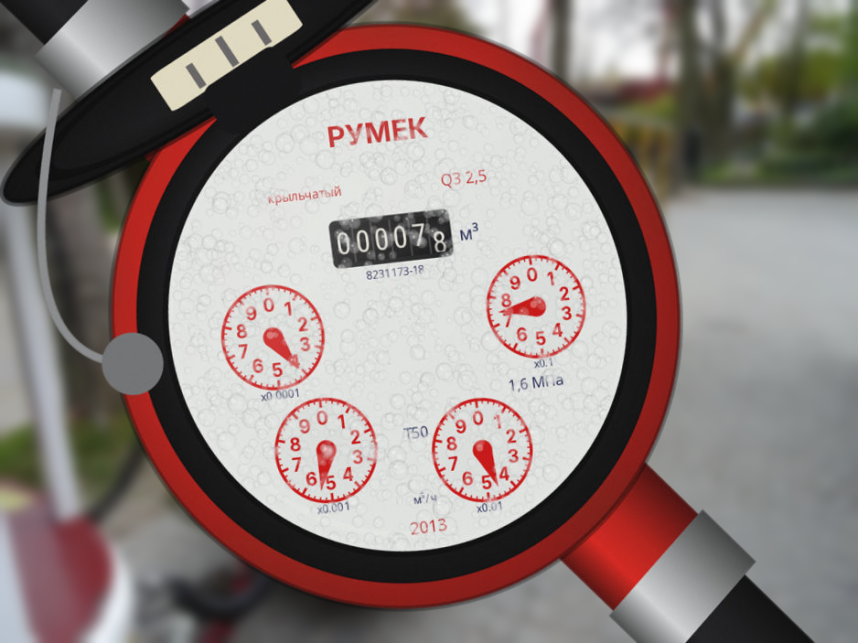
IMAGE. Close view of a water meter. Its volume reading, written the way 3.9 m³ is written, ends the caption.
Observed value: 77.7454 m³
